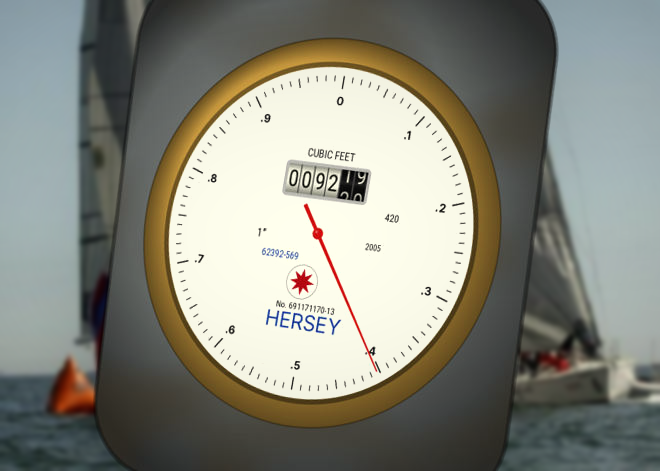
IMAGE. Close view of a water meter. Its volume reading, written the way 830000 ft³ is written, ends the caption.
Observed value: 9219.40 ft³
